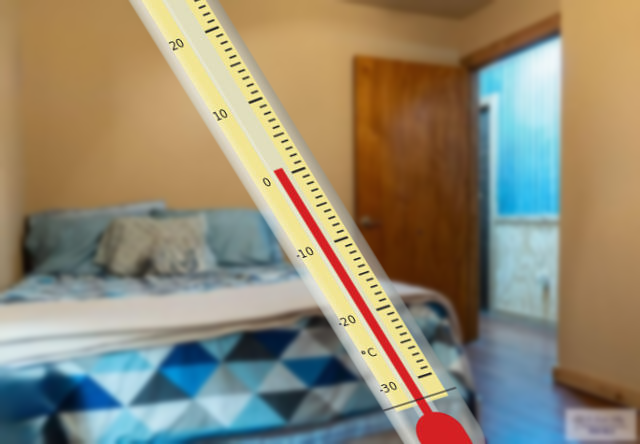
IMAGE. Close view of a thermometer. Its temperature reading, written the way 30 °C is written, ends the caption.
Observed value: 1 °C
